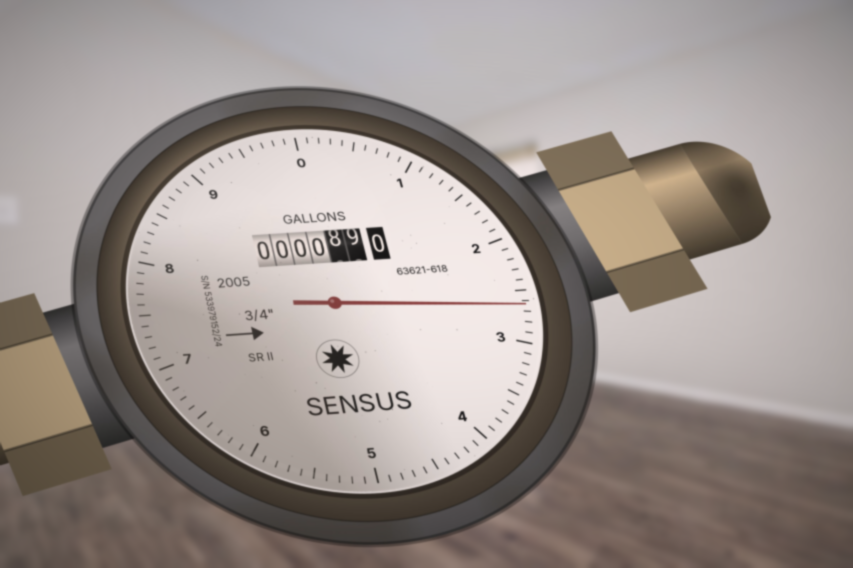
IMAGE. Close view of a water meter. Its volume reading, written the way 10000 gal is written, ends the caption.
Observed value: 892.6 gal
